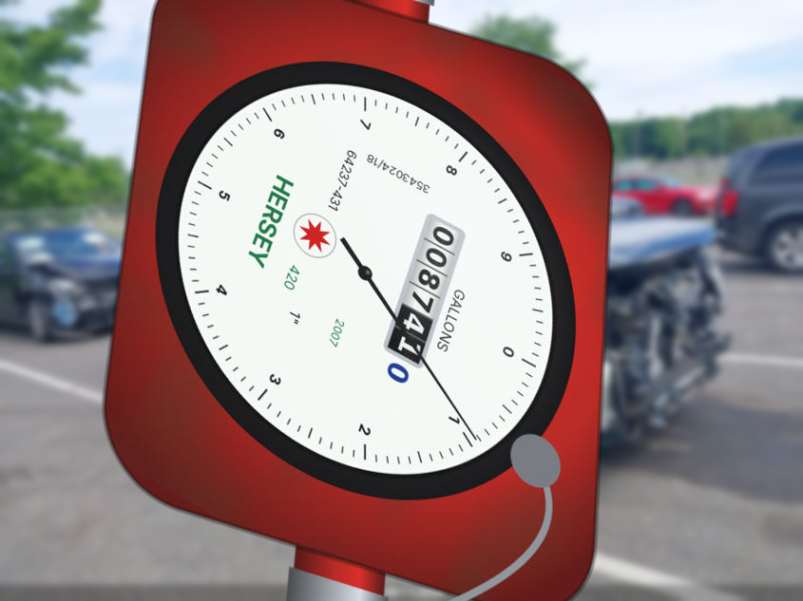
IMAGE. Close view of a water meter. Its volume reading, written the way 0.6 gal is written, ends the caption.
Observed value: 87410.9 gal
